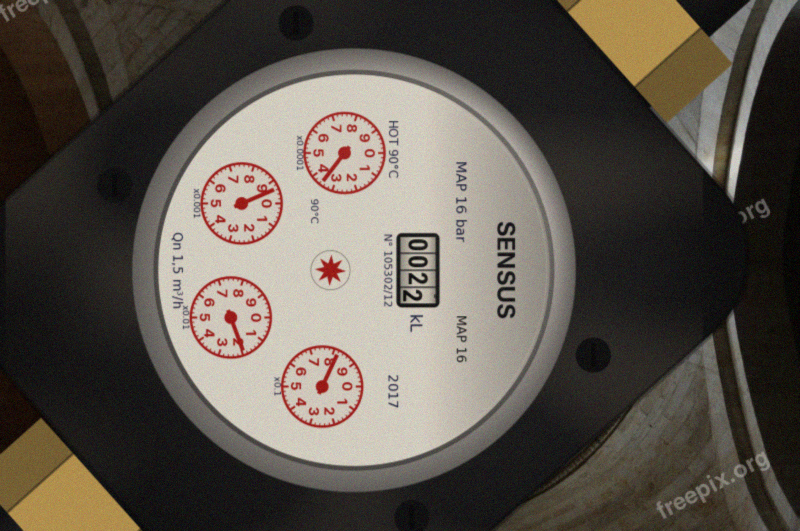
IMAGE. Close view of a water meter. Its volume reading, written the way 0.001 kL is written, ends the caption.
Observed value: 21.8193 kL
